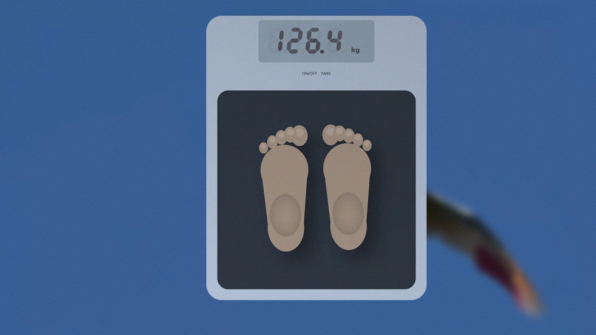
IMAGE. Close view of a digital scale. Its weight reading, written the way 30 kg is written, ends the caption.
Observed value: 126.4 kg
